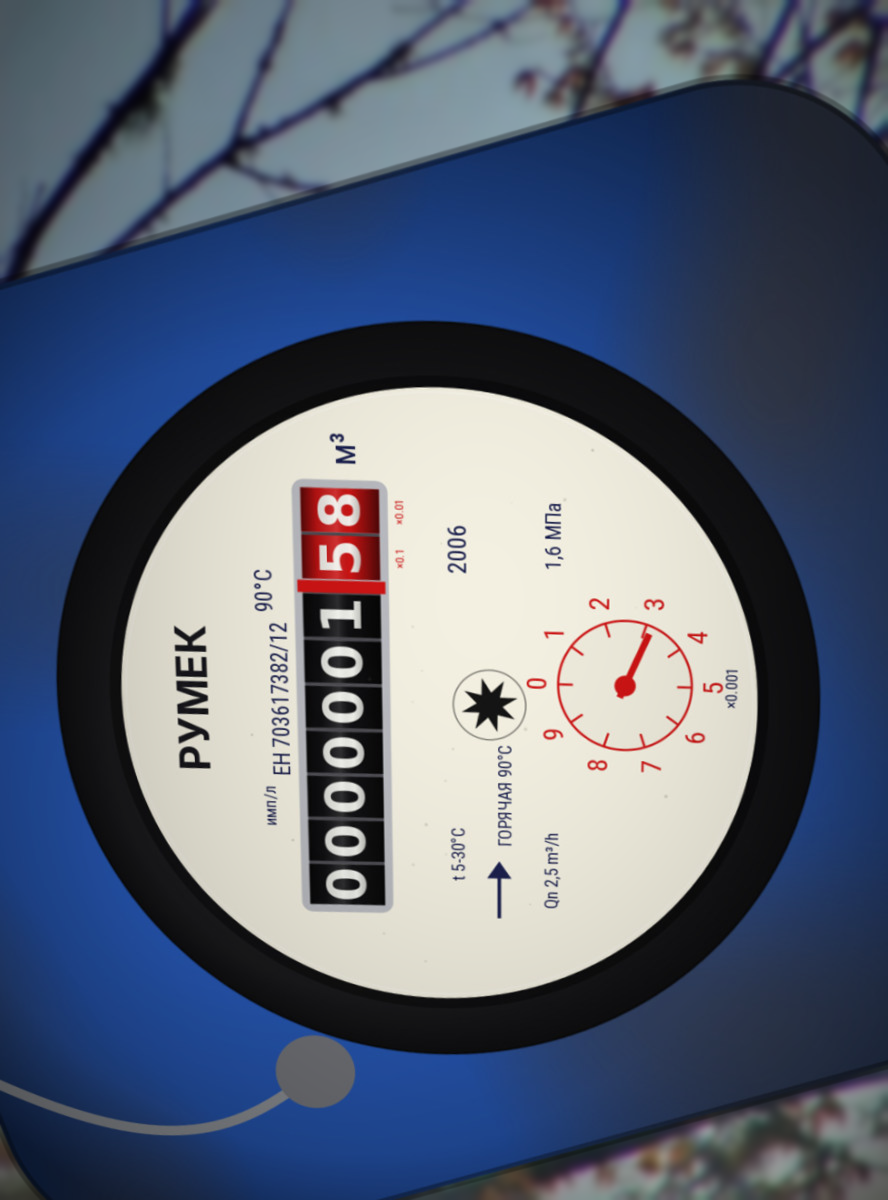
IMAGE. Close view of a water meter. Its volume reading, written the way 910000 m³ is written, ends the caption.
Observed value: 1.583 m³
